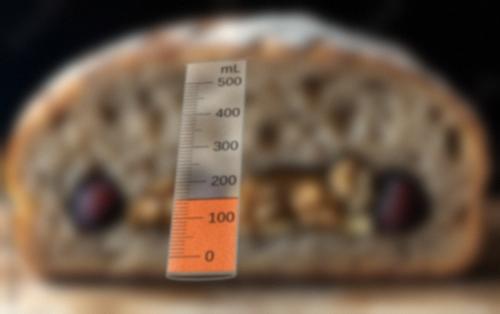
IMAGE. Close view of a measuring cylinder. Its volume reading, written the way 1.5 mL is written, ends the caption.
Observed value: 150 mL
